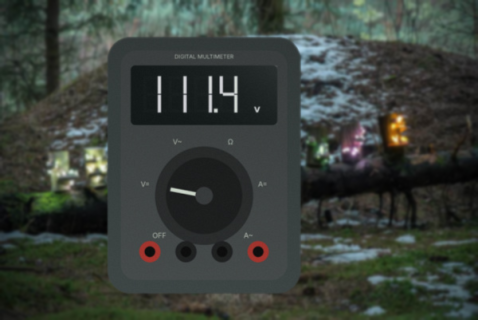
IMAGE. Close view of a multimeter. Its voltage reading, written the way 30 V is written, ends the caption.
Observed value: 111.4 V
